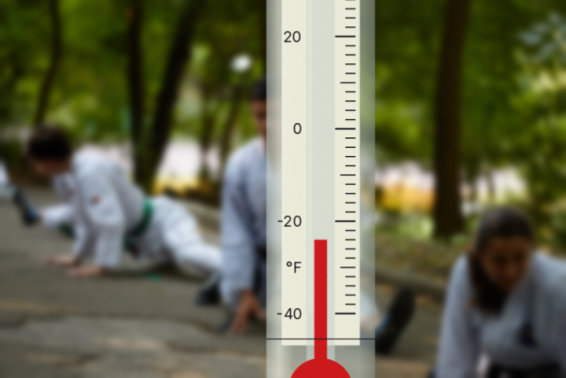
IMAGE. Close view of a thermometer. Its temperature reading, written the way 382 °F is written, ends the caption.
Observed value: -24 °F
